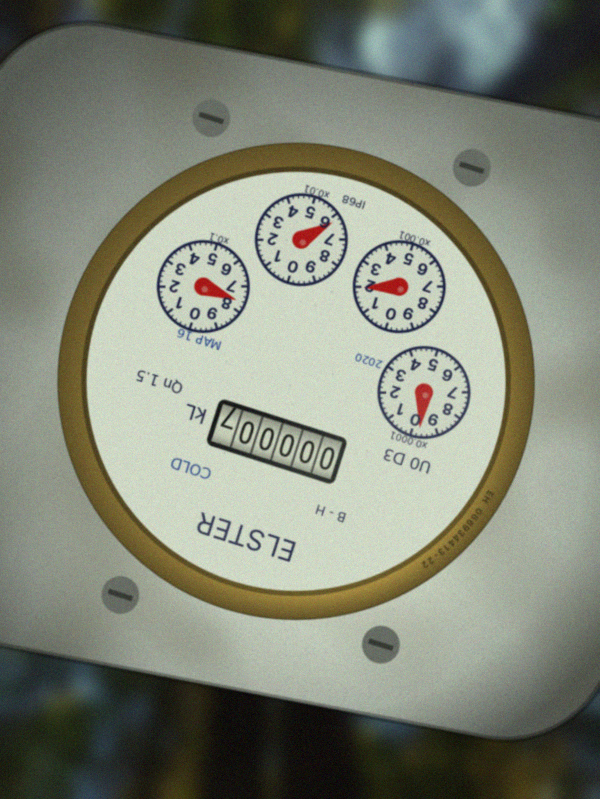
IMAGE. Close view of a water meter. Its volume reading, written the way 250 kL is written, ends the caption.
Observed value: 6.7619 kL
